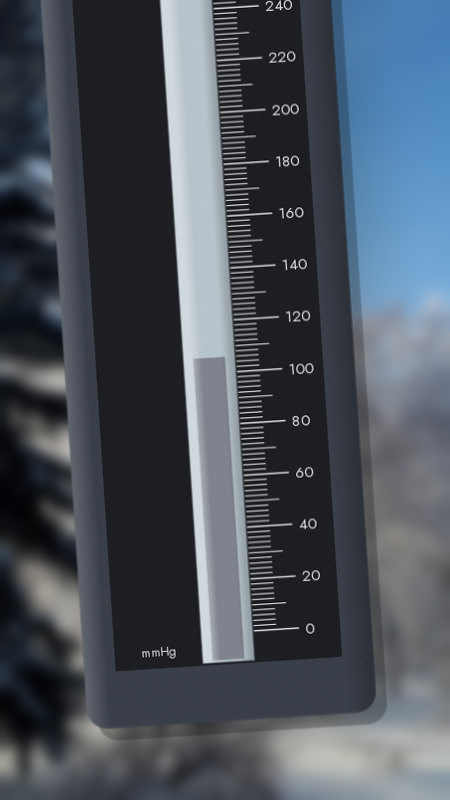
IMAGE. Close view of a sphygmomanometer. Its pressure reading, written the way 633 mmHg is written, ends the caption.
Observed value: 106 mmHg
